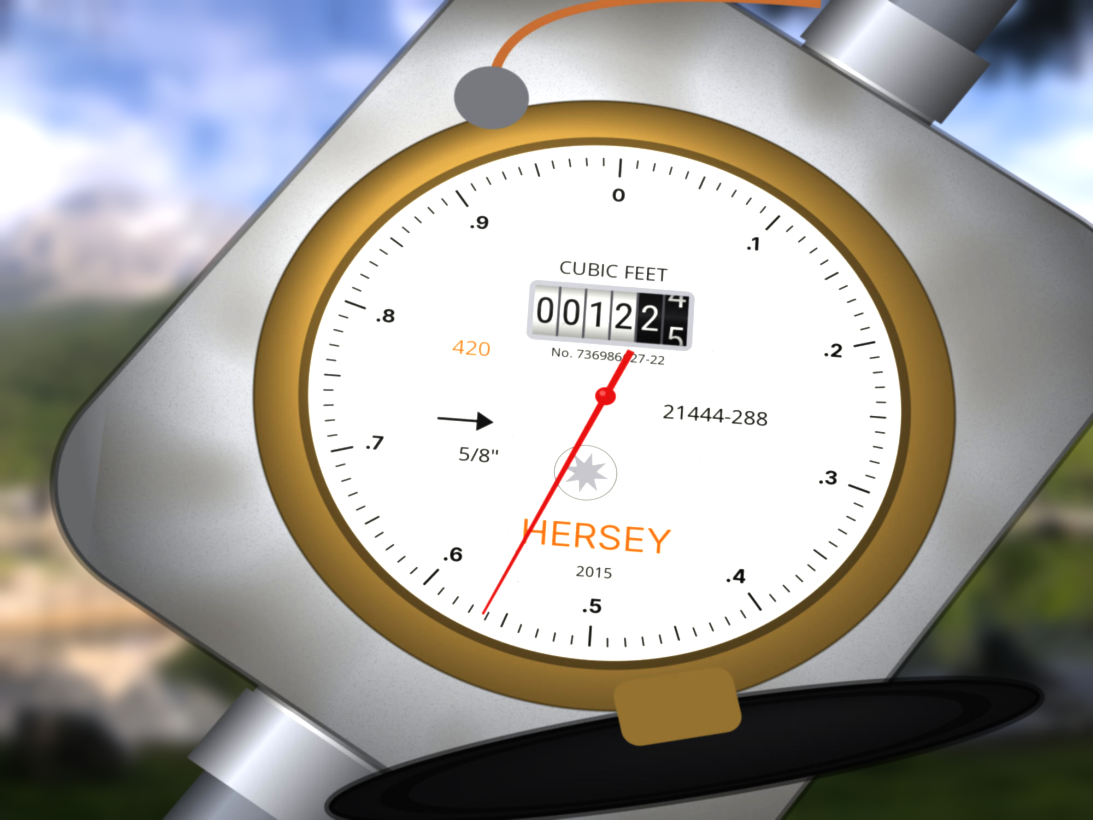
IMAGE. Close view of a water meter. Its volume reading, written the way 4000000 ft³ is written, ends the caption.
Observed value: 1224.56 ft³
